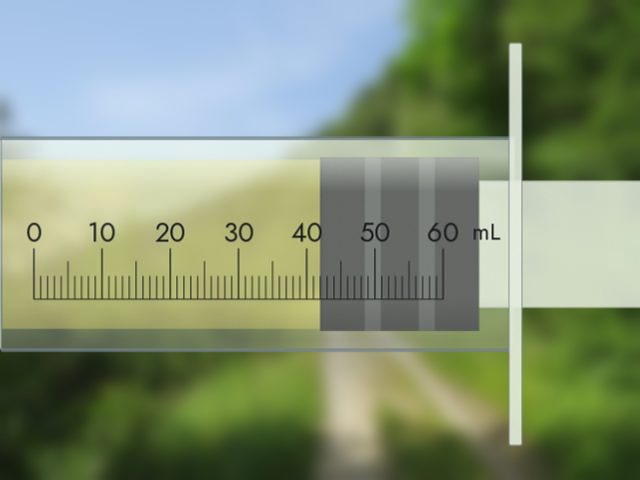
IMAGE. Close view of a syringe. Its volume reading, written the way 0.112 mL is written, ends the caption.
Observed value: 42 mL
